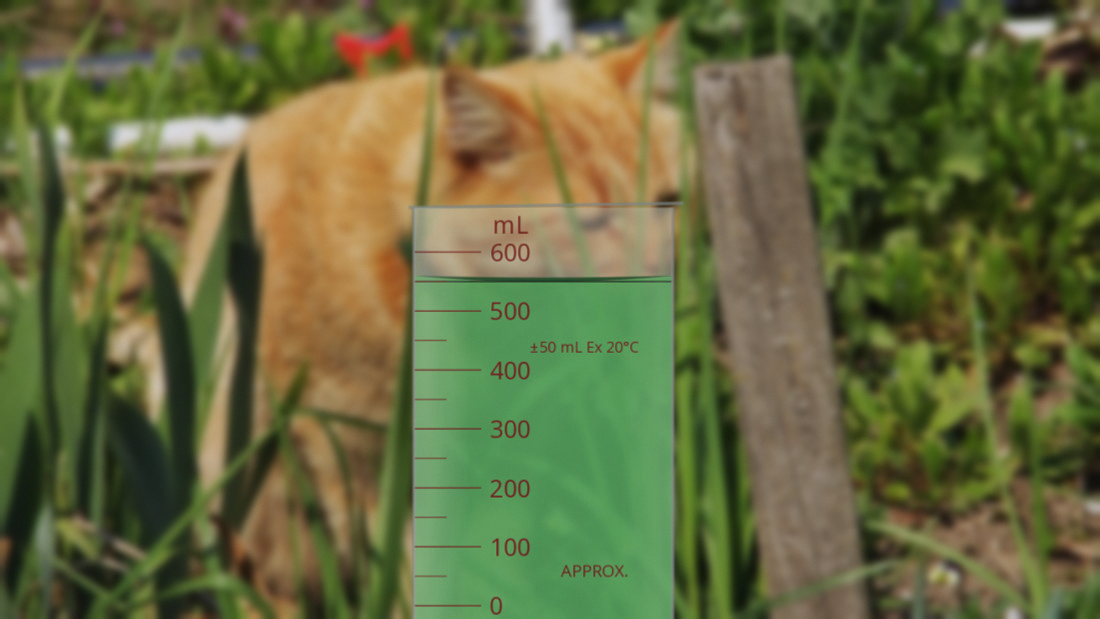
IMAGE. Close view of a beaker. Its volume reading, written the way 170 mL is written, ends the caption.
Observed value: 550 mL
